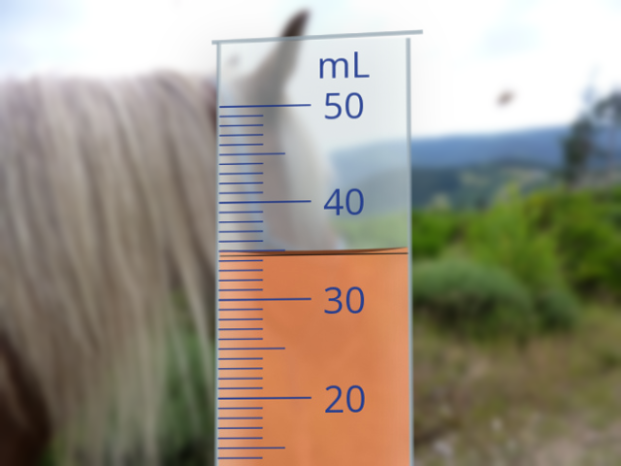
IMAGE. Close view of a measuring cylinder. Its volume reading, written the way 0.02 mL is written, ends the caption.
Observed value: 34.5 mL
